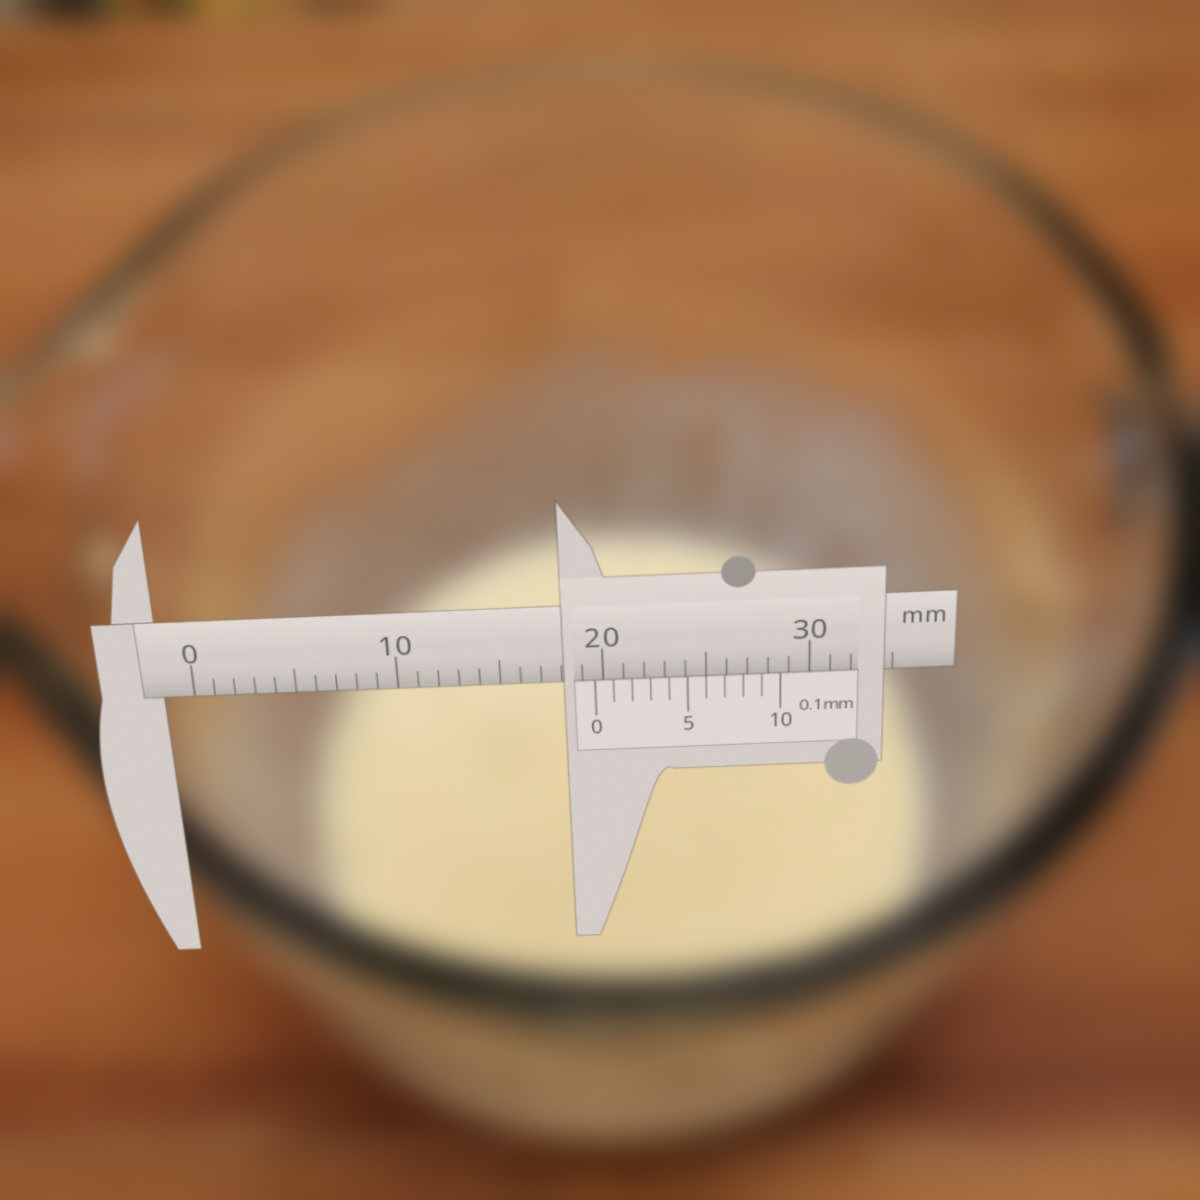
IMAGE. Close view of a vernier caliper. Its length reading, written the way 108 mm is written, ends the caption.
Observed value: 19.6 mm
